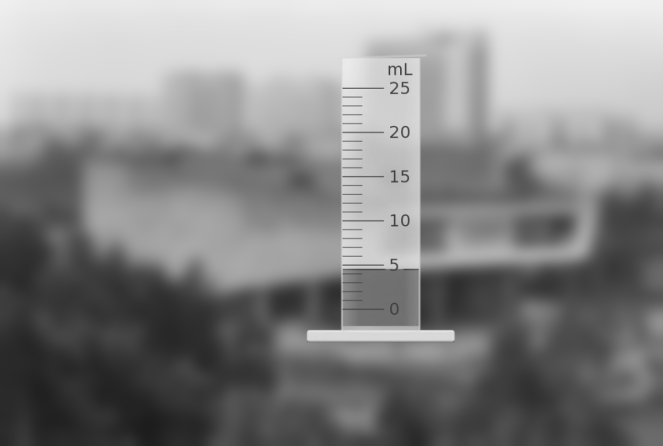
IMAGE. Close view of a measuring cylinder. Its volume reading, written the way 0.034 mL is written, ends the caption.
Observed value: 4.5 mL
